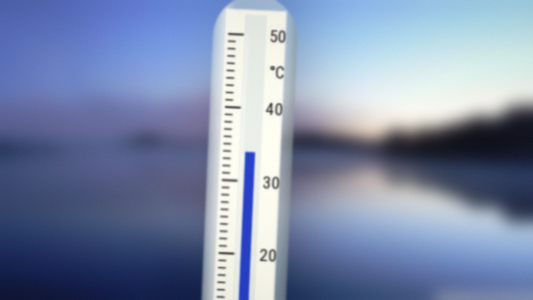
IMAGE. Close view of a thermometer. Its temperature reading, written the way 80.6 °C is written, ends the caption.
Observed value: 34 °C
